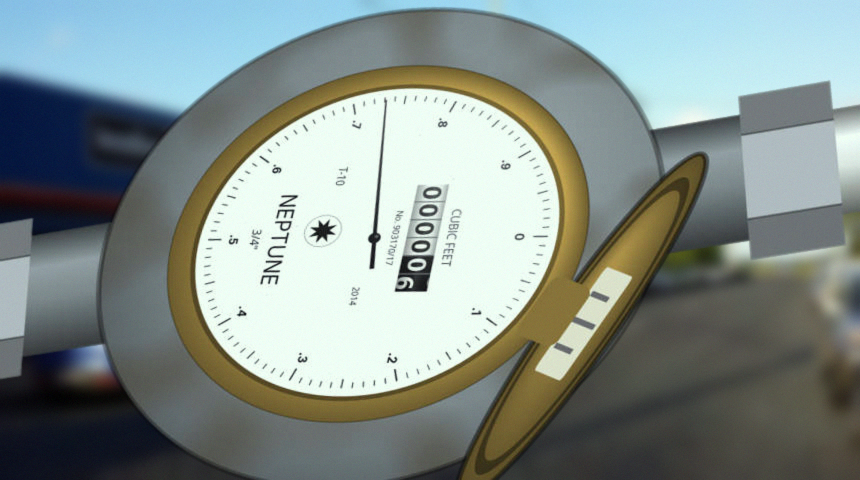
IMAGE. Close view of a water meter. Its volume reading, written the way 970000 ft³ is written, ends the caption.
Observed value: 5.73 ft³
